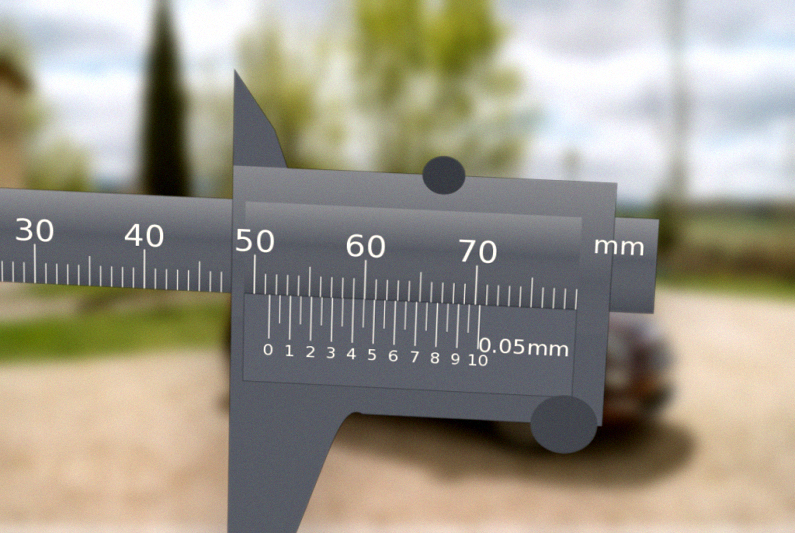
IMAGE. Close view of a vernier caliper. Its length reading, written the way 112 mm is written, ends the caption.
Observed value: 51.4 mm
